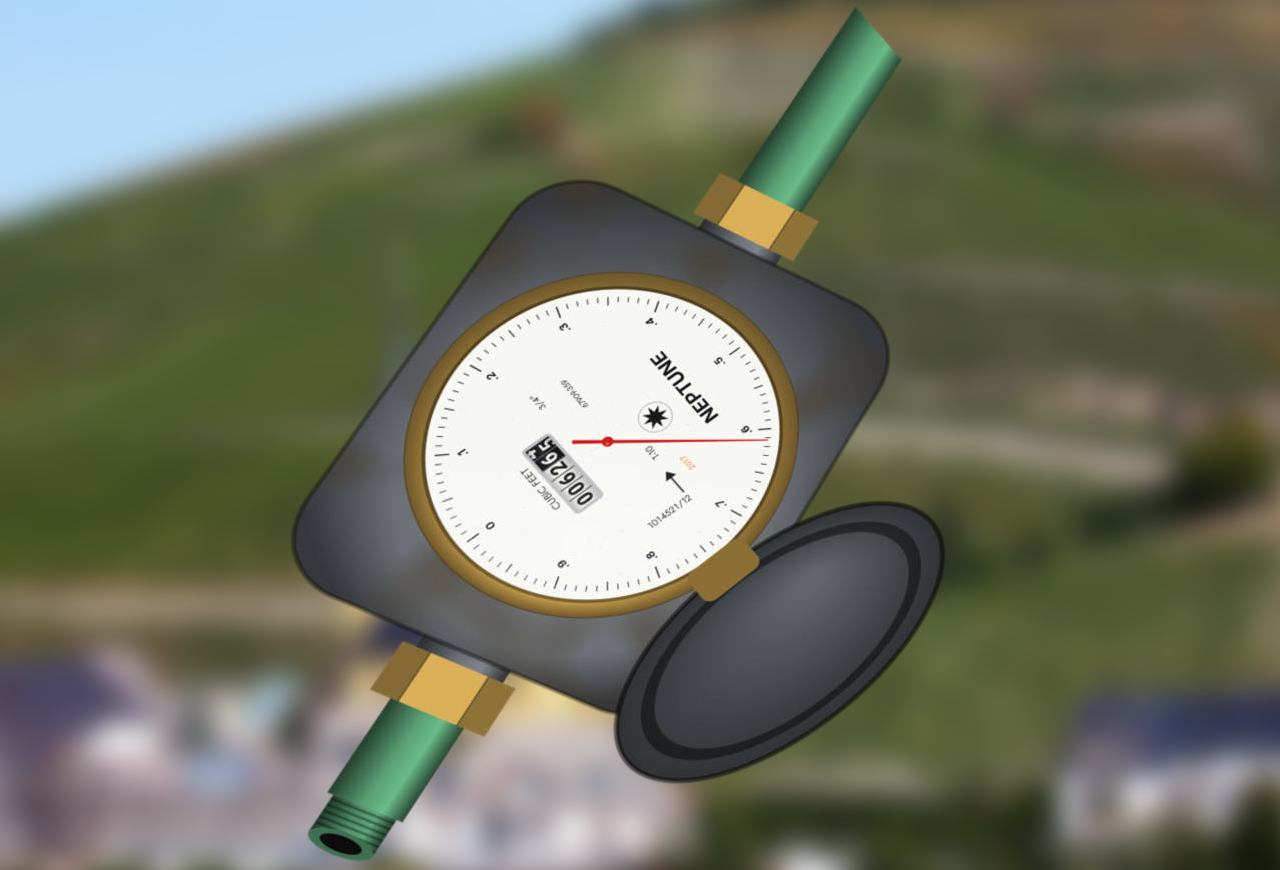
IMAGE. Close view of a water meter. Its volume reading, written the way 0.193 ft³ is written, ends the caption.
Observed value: 6264.61 ft³
